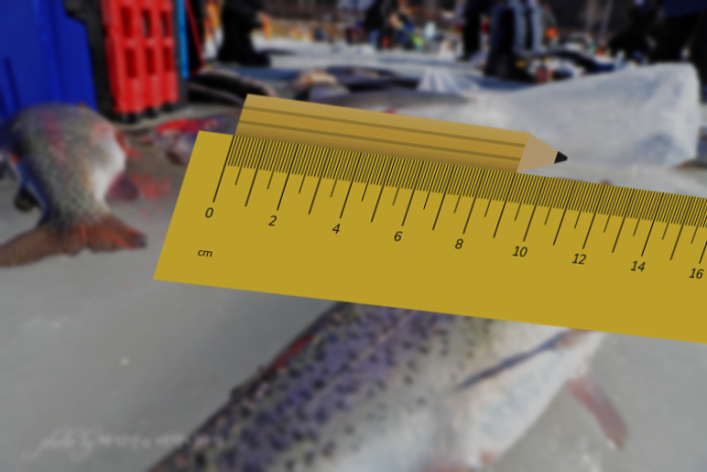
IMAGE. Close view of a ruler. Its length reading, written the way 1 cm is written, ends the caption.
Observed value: 10.5 cm
